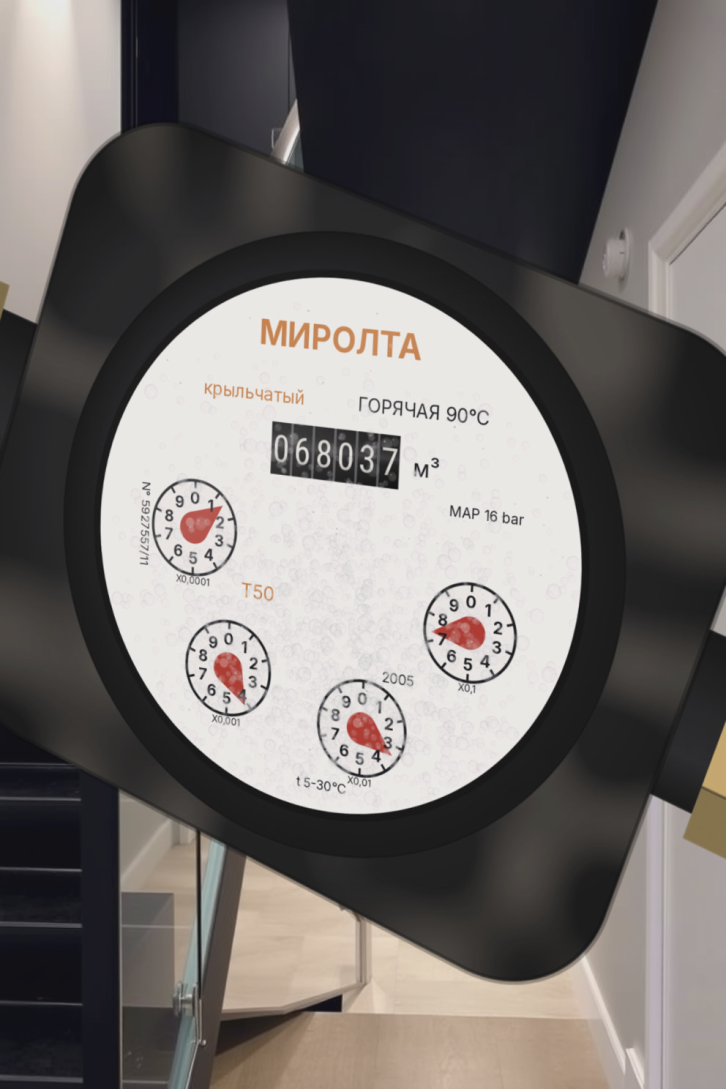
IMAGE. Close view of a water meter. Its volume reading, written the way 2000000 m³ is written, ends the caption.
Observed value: 68037.7341 m³
